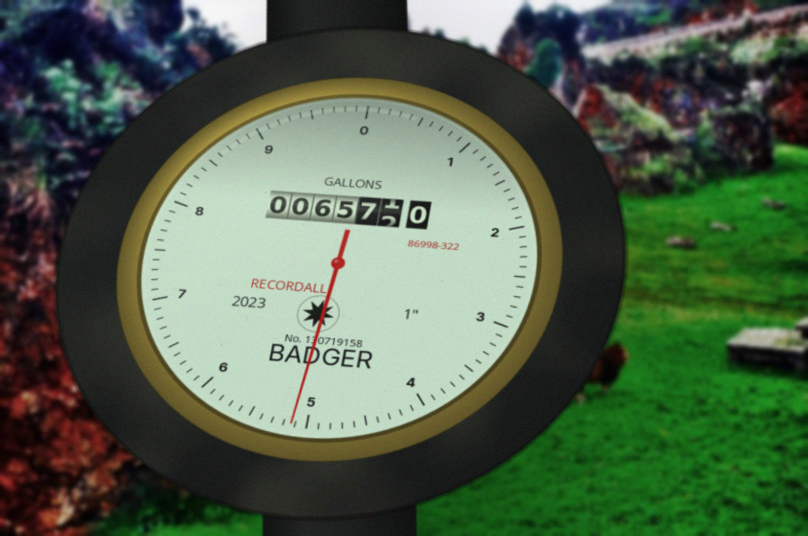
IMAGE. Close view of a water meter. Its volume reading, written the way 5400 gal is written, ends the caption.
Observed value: 65715.1 gal
